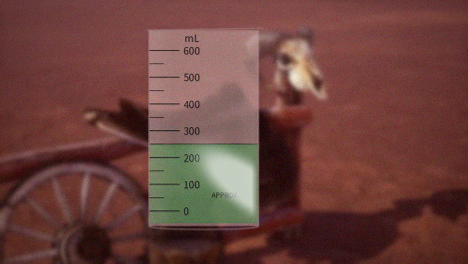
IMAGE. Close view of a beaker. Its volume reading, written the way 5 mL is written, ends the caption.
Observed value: 250 mL
